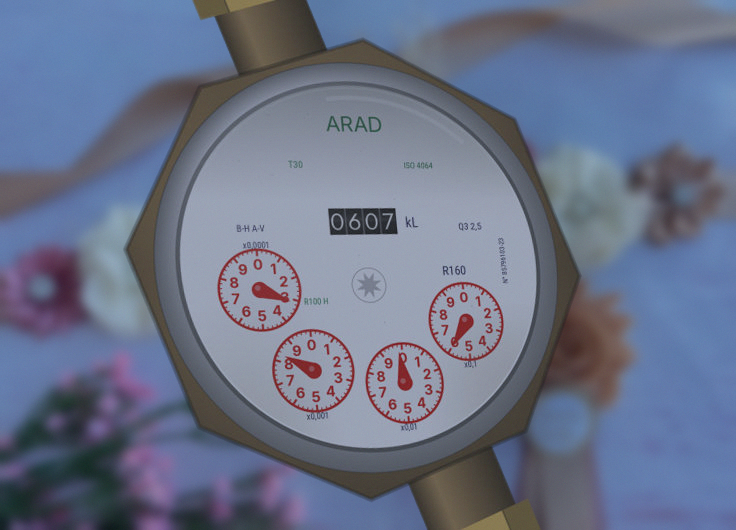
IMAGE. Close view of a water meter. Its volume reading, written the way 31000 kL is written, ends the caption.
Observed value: 607.5983 kL
